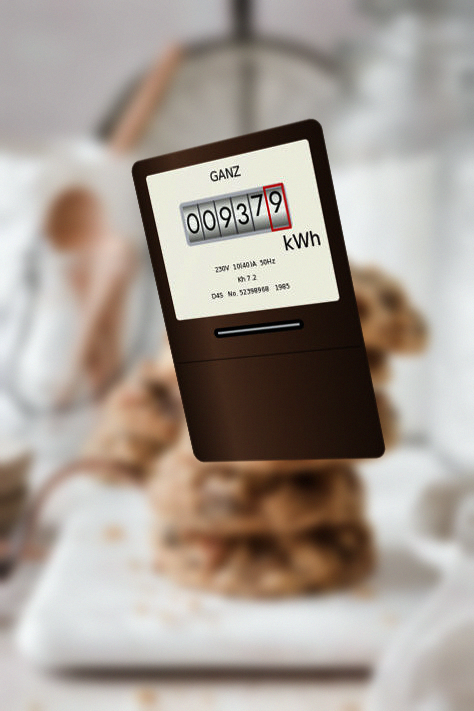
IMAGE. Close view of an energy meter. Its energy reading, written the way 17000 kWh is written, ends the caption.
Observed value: 937.9 kWh
